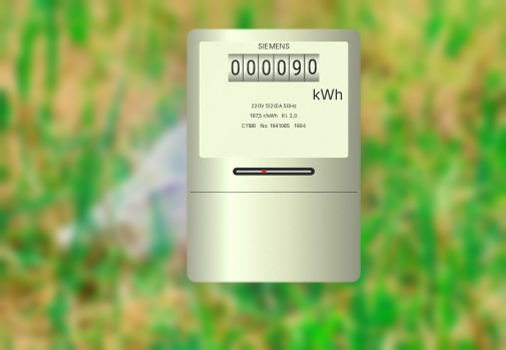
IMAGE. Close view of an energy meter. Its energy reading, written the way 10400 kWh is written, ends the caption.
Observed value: 90 kWh
